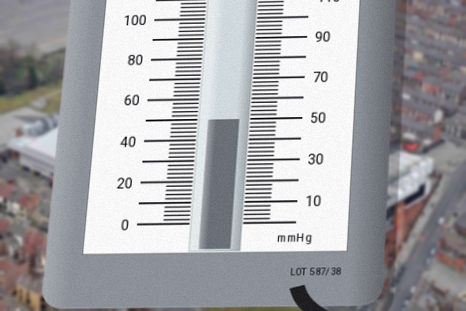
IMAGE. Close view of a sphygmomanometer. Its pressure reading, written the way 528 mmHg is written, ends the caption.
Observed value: 50 mmHg
